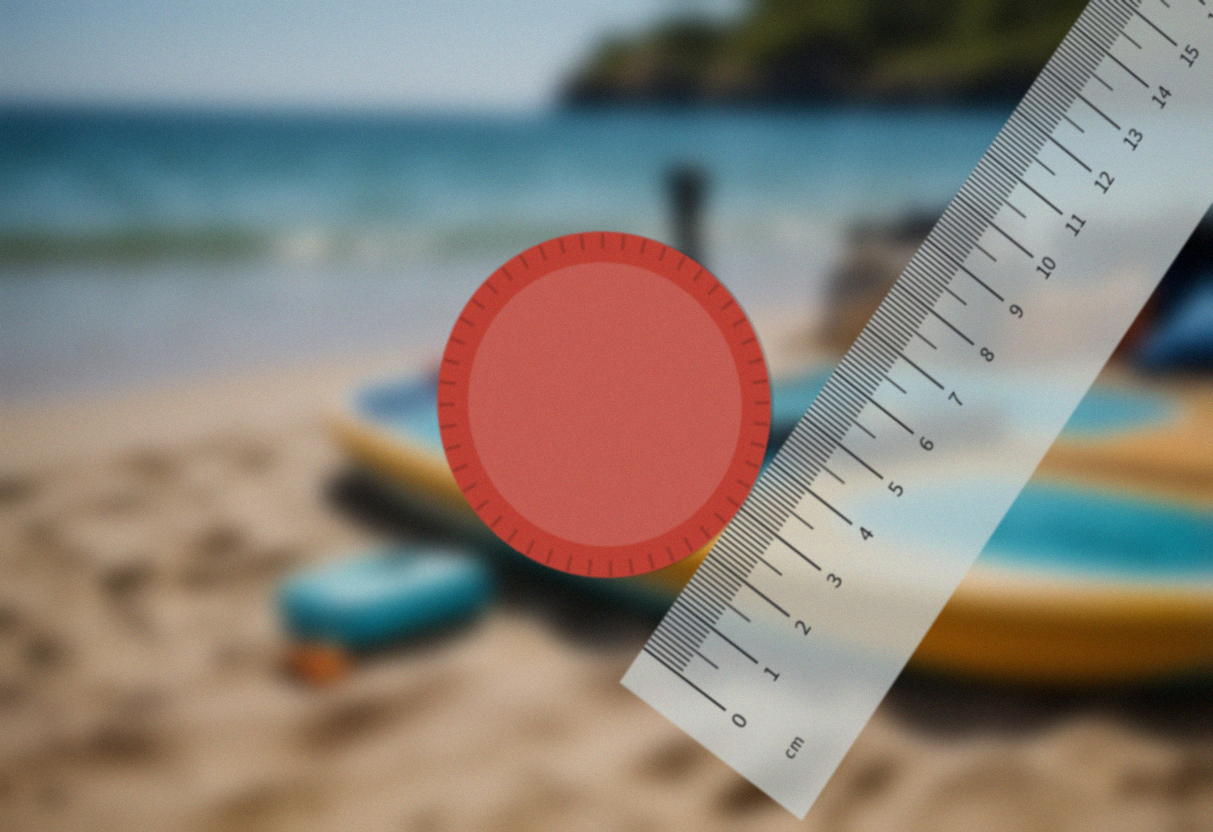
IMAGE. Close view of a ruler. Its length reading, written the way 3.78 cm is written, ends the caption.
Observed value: 6 cm
